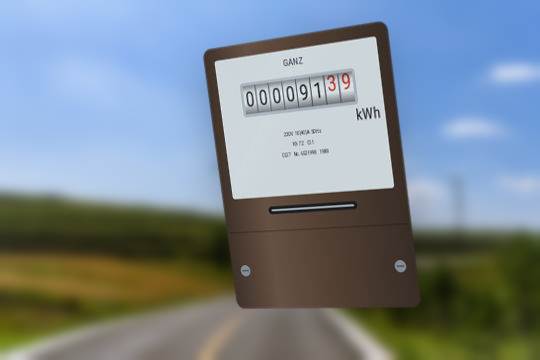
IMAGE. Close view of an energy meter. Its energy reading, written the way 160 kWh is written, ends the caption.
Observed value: 91.39 kWh
